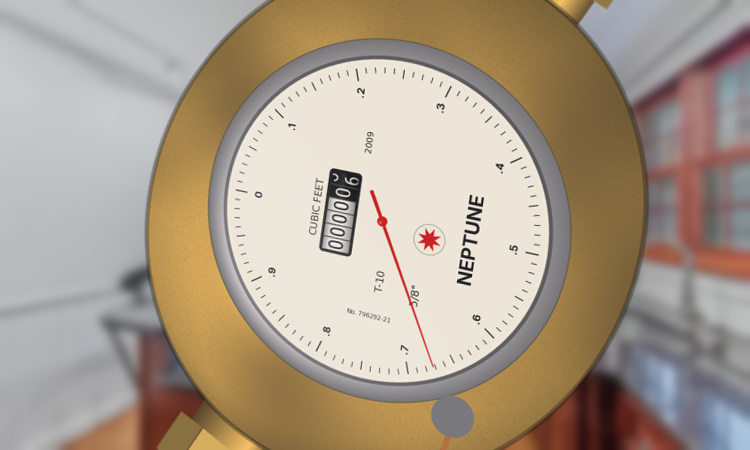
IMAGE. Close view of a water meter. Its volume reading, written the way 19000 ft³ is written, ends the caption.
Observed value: 5.67 ft³
